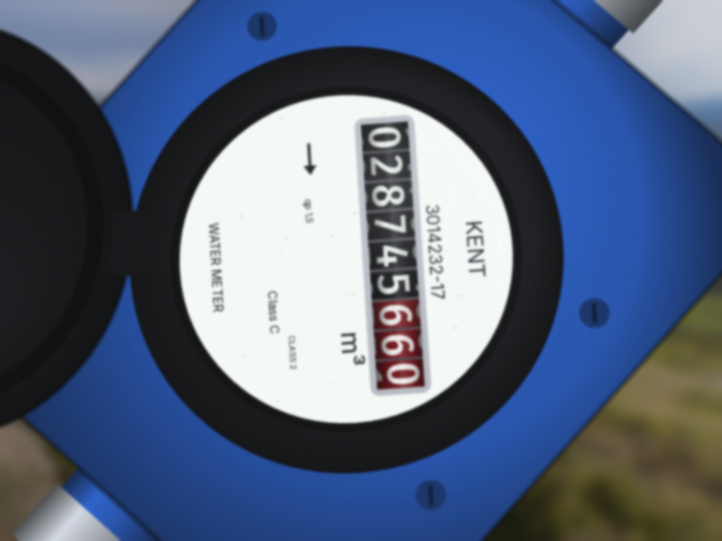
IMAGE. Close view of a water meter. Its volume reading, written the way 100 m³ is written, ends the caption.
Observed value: 28745.660 m³
